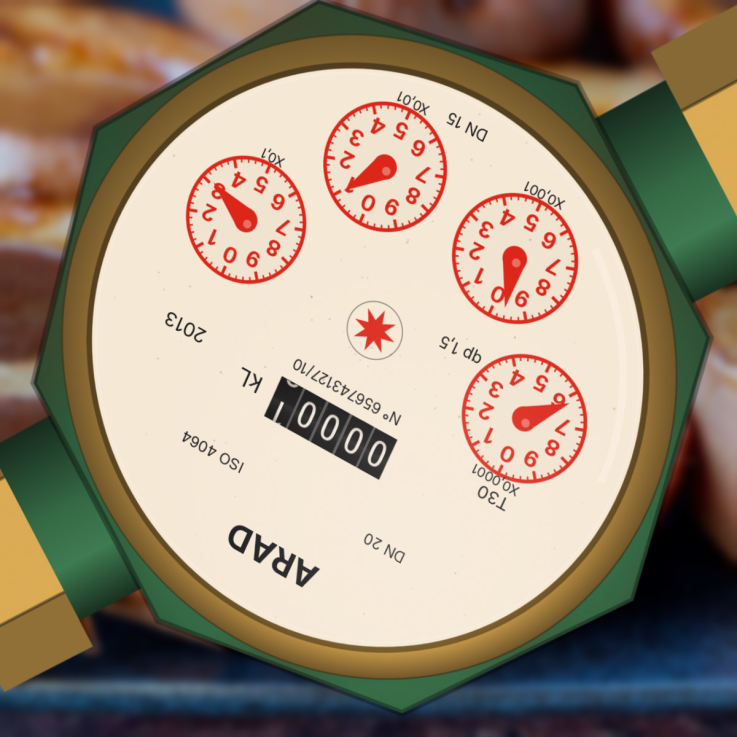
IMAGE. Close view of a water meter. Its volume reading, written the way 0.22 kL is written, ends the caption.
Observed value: 1.3096 kL
